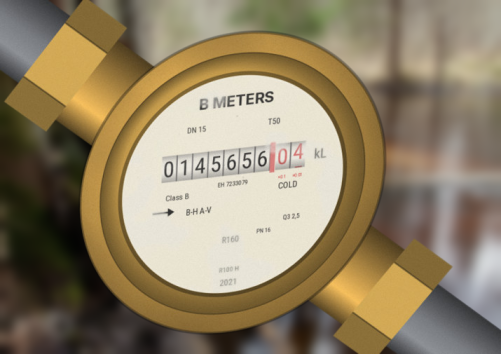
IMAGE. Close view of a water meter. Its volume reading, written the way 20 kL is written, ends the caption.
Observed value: 145656.04 kL
